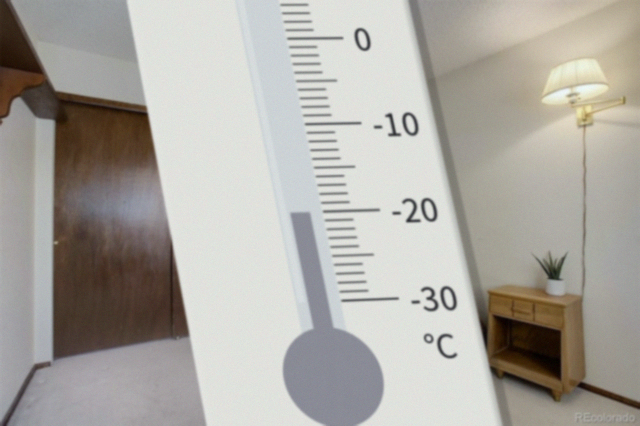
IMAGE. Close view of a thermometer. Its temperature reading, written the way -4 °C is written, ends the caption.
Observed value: -20 °C
